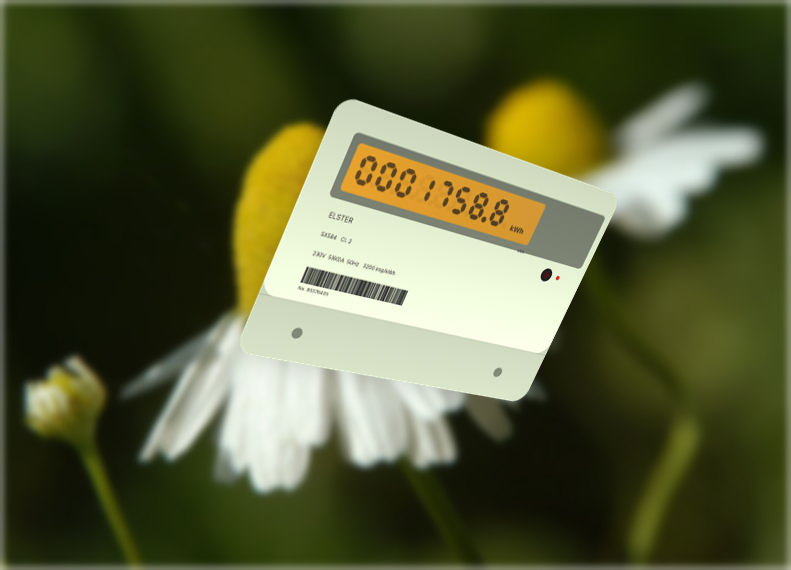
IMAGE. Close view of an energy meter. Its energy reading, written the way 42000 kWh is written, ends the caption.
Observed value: 1758.8 kWh
